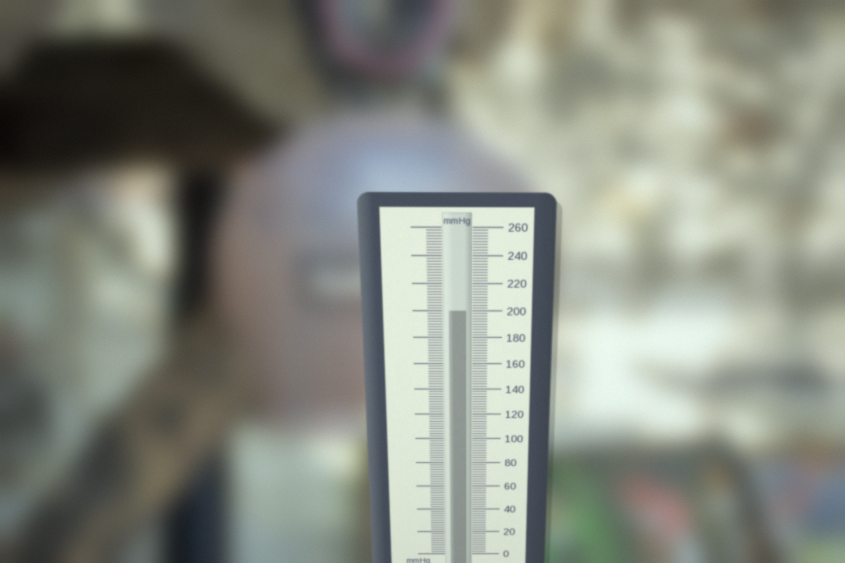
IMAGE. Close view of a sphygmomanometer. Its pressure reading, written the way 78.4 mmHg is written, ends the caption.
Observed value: 200 mmHg
